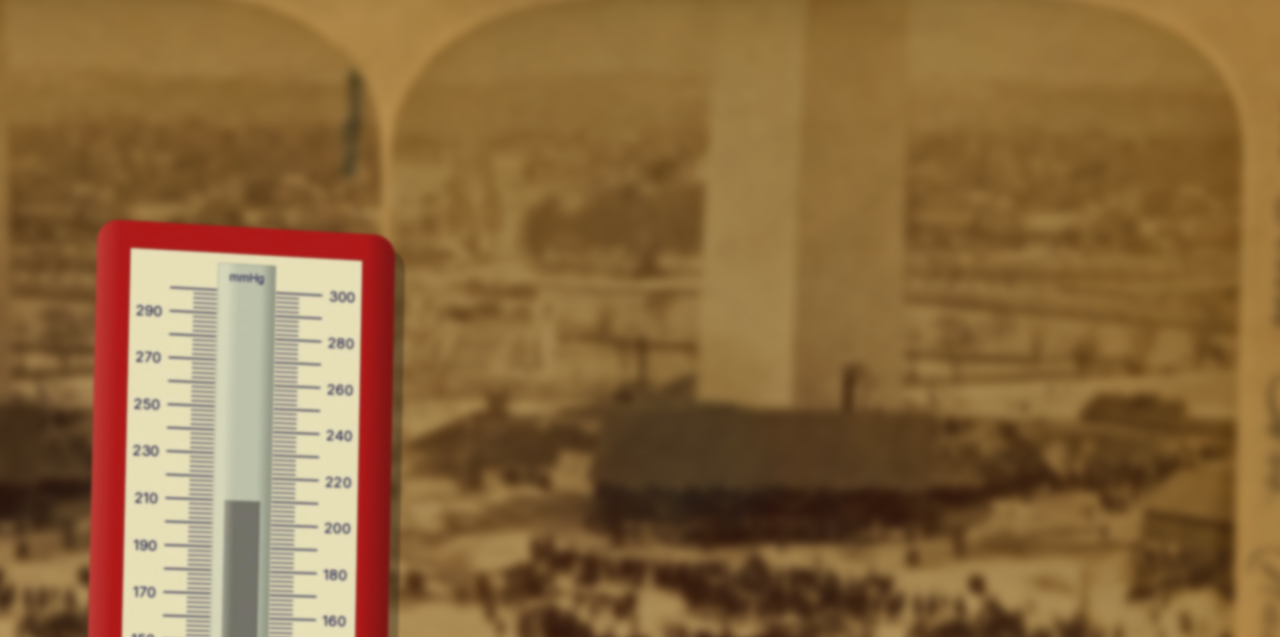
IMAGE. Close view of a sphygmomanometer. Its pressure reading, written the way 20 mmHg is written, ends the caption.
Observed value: 210 mmHg
